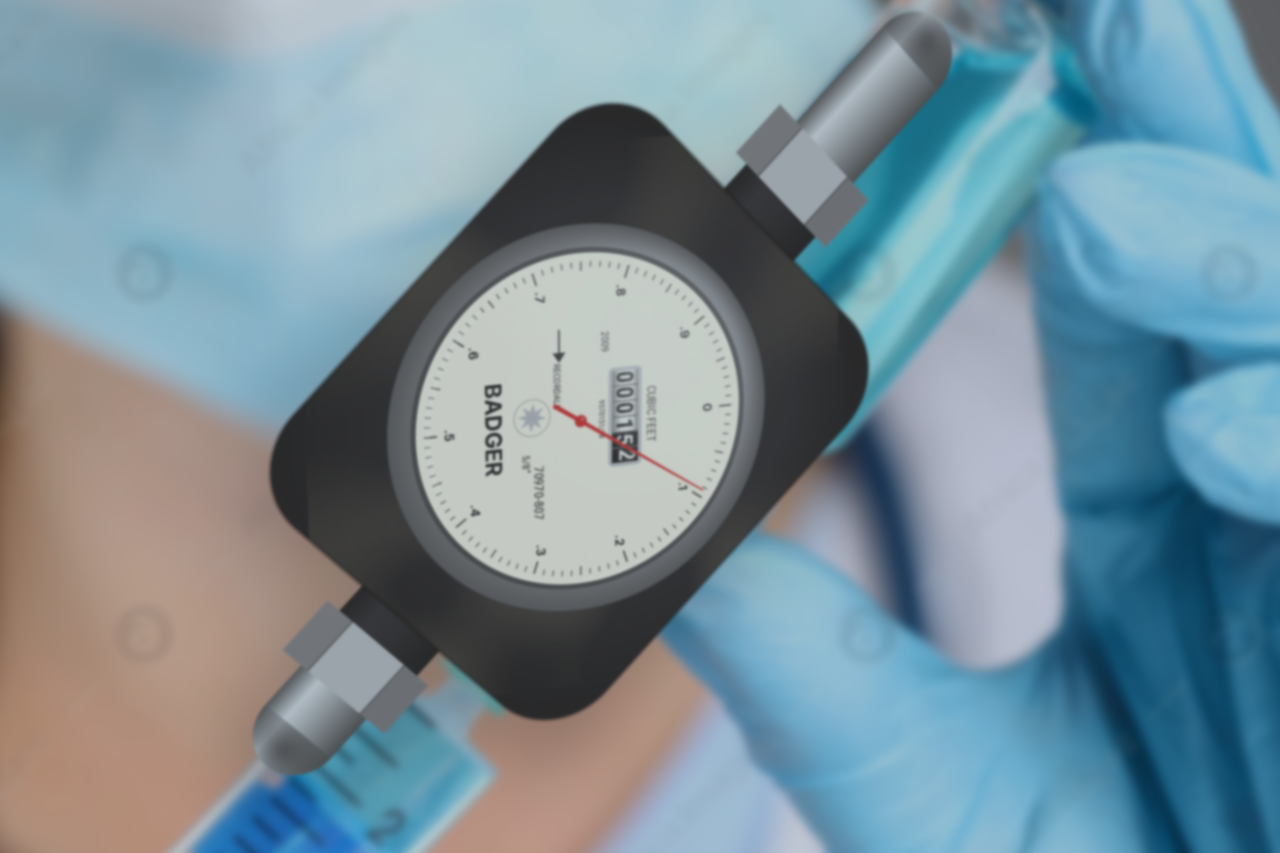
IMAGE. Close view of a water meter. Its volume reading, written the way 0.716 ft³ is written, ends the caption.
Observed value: 152.09 ft³
